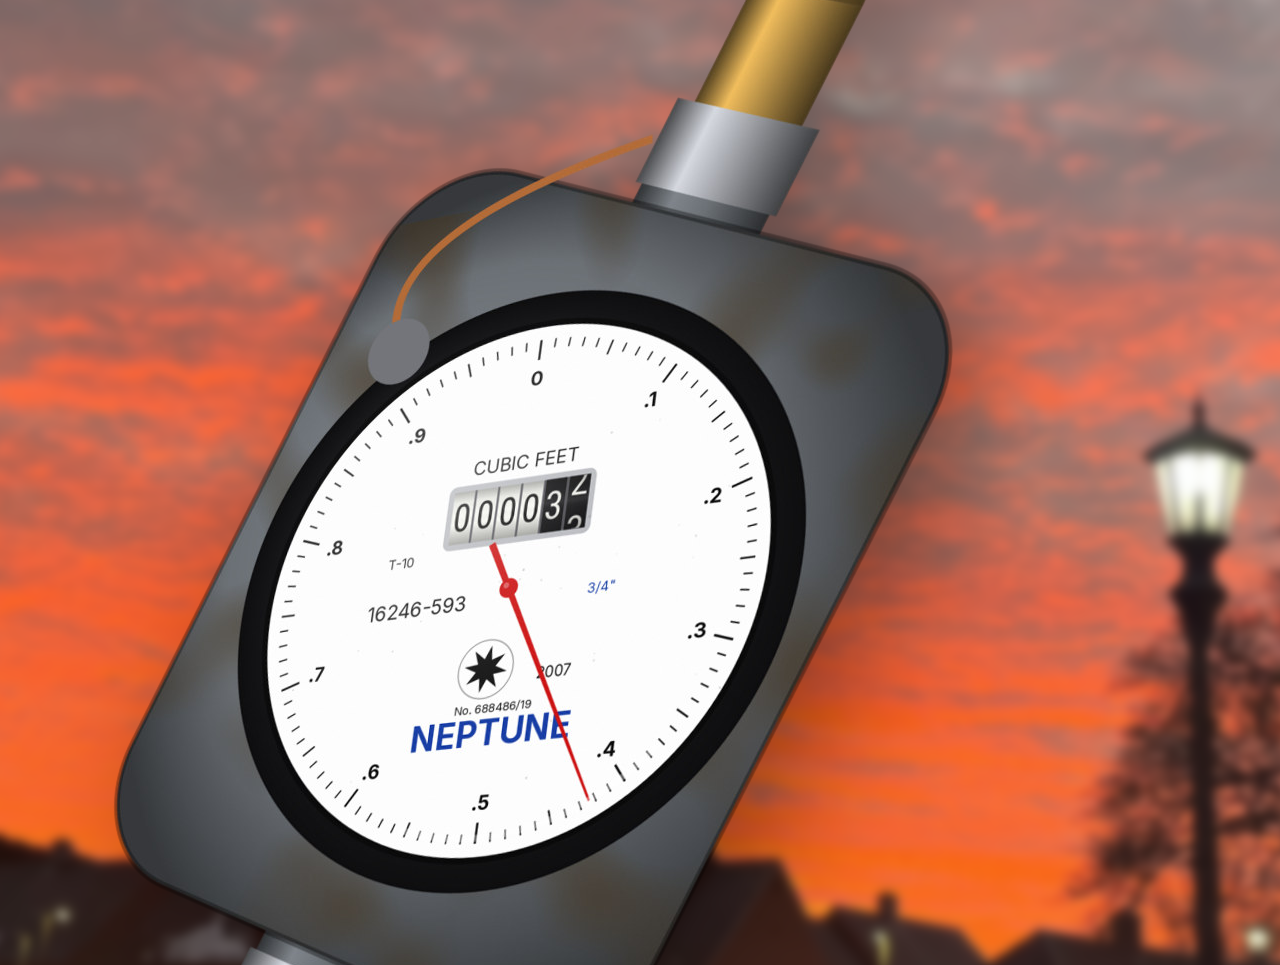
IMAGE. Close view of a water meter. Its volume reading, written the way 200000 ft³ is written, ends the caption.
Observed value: 32.42 ft³
